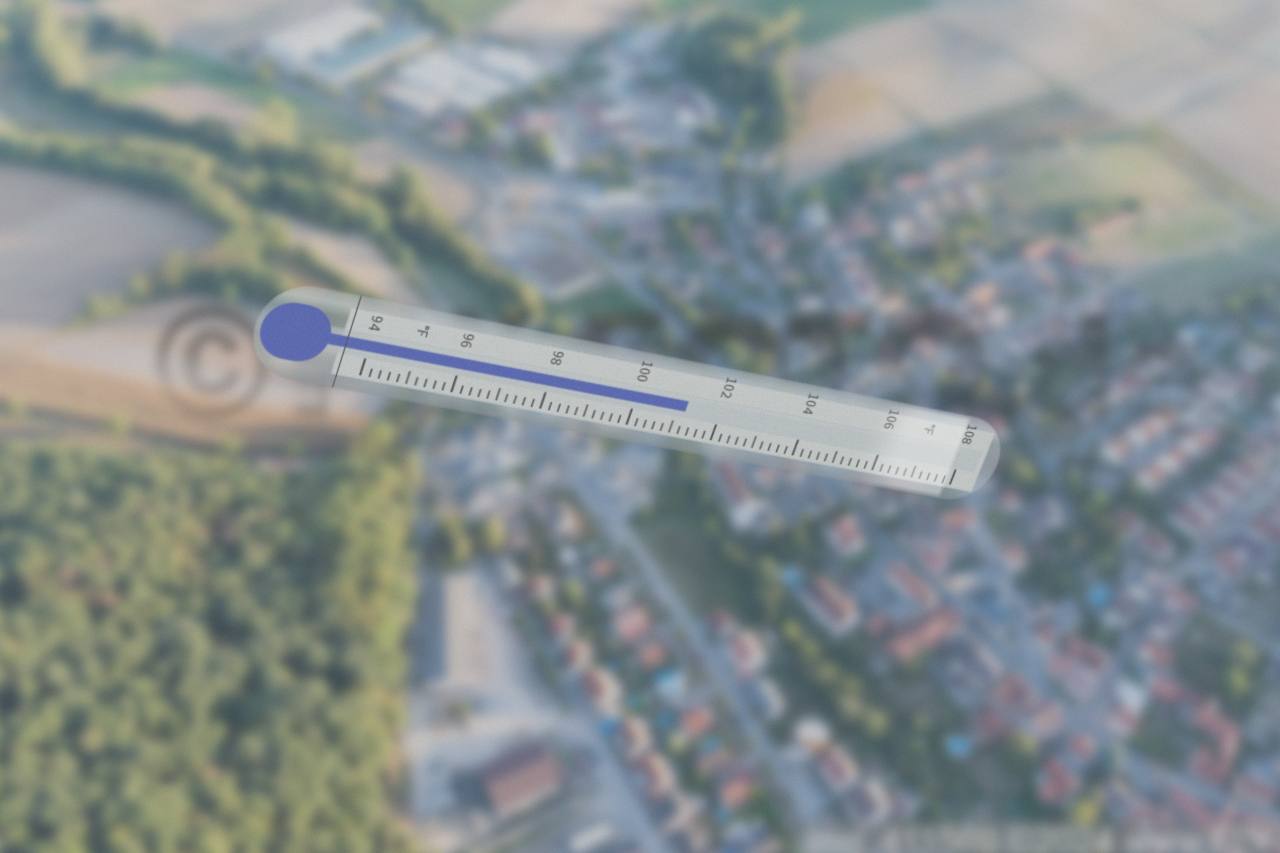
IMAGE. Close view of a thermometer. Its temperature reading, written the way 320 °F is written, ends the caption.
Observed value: 101.2 °F
